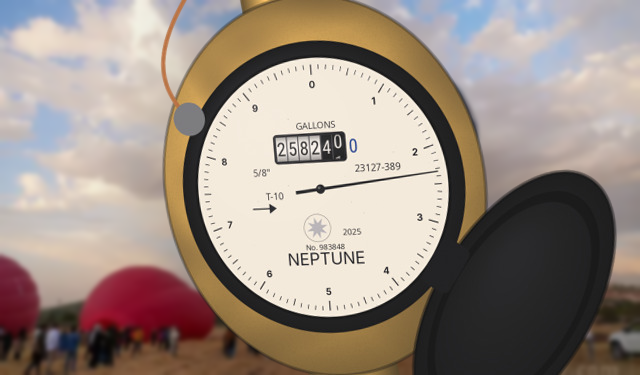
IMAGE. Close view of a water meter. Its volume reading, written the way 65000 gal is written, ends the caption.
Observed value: 2582402.3 gal
